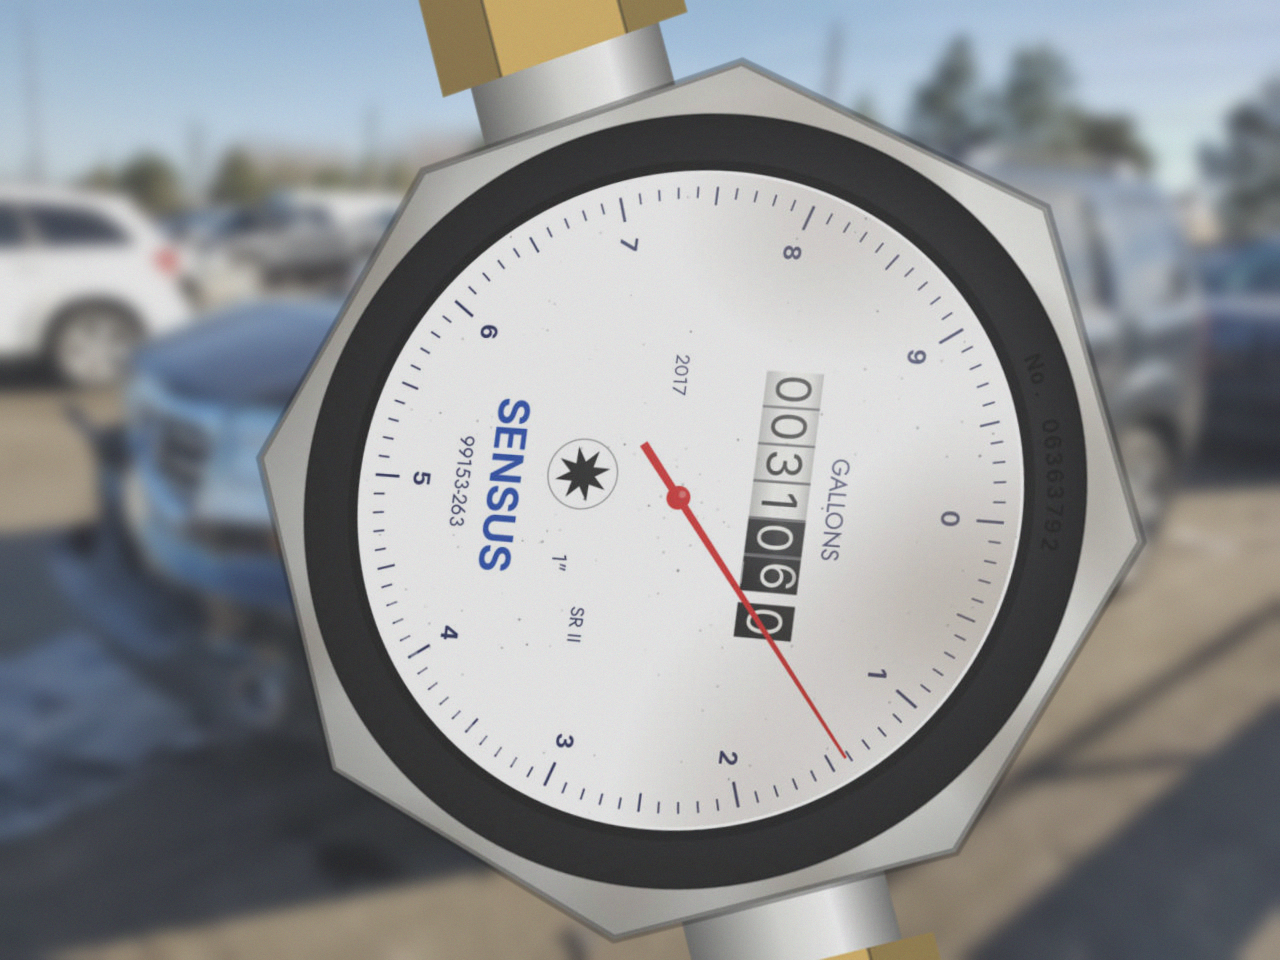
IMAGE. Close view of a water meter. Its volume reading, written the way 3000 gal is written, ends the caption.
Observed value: 31061.4 gal
